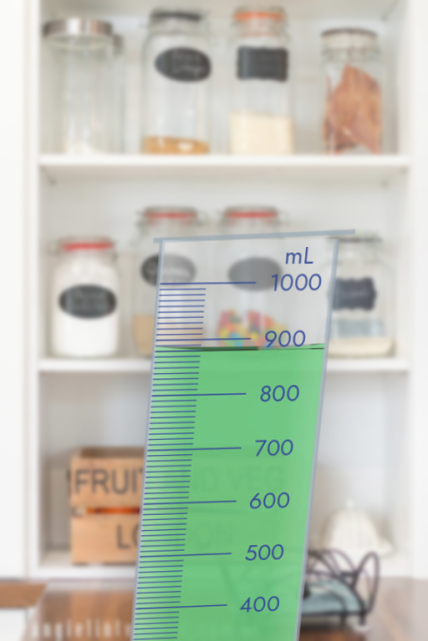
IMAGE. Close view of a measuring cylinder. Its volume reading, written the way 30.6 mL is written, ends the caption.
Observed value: 880 mL
